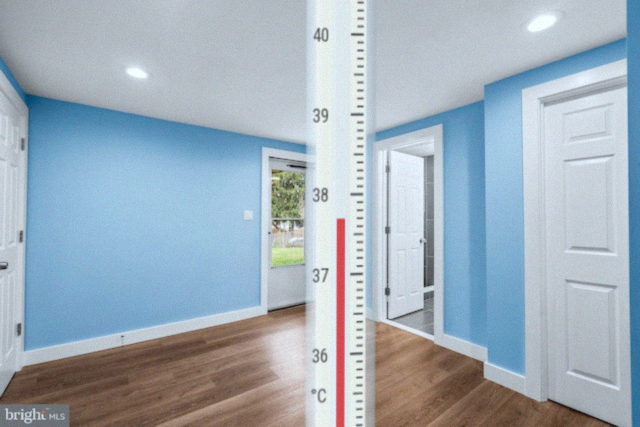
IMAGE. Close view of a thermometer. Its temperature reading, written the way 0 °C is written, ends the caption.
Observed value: 37.7 °C
